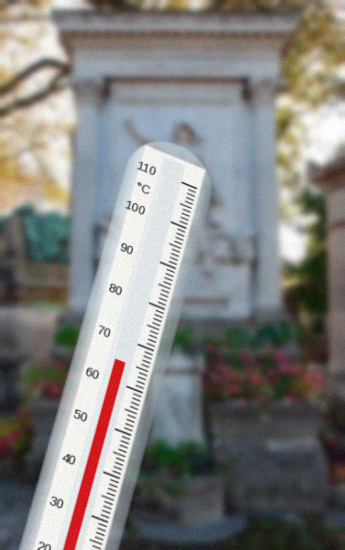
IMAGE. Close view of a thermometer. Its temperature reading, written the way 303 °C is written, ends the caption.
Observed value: 65 °C
